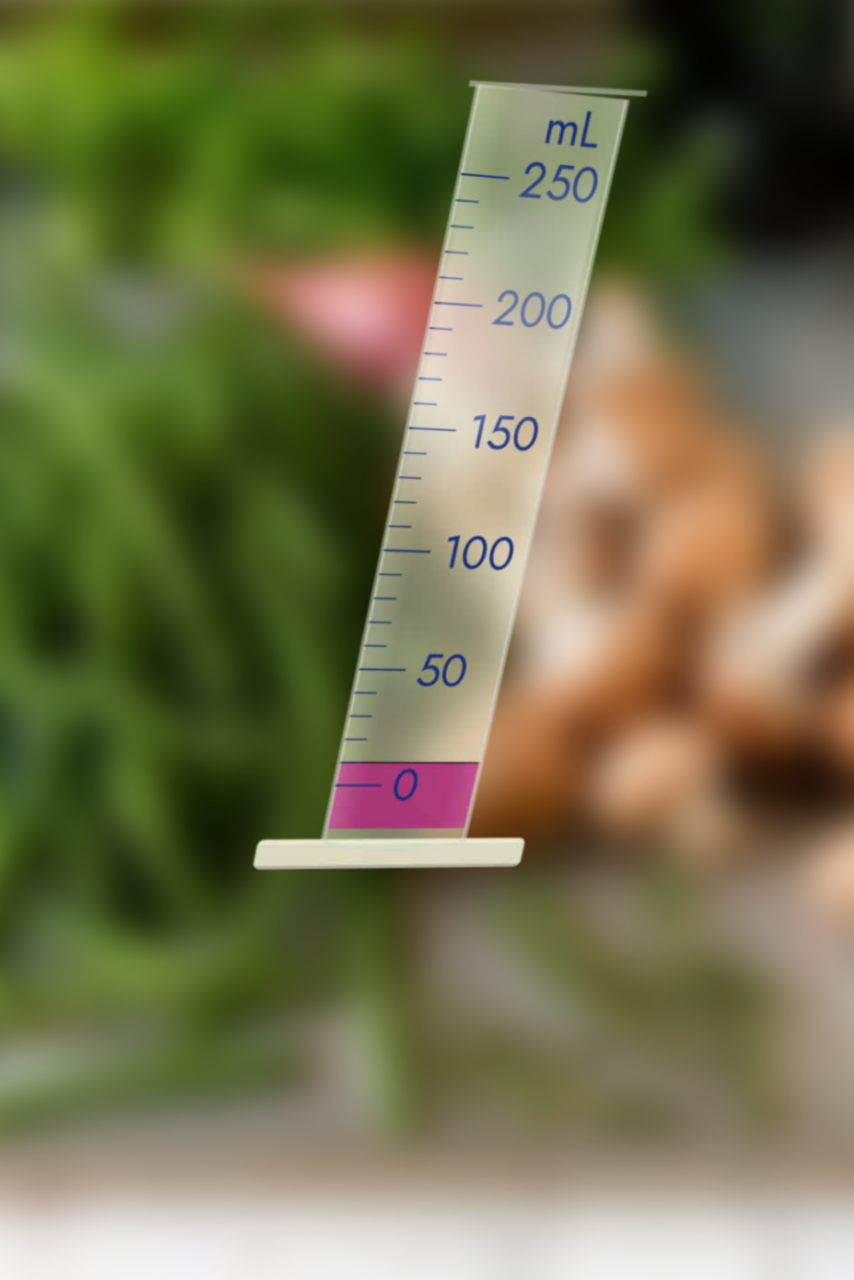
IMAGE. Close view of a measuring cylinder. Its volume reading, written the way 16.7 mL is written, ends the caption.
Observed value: 10 mL
